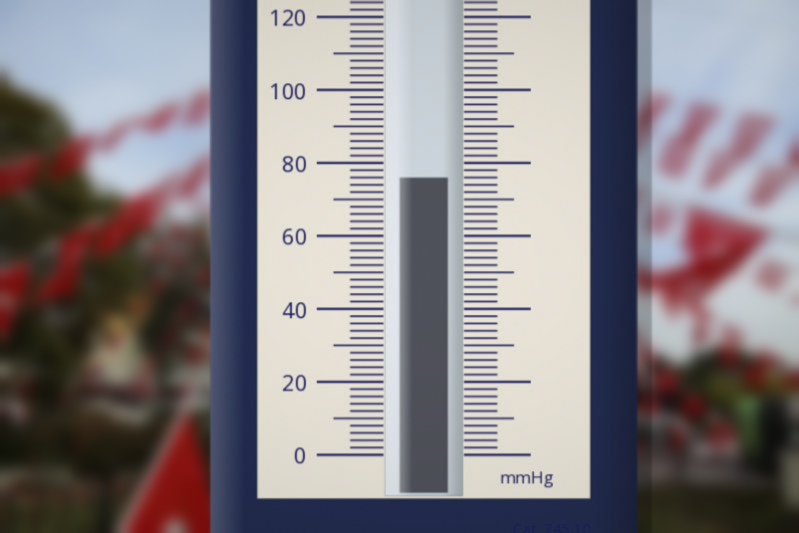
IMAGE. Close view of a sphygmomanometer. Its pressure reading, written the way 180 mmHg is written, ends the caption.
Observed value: 76 mmHg
